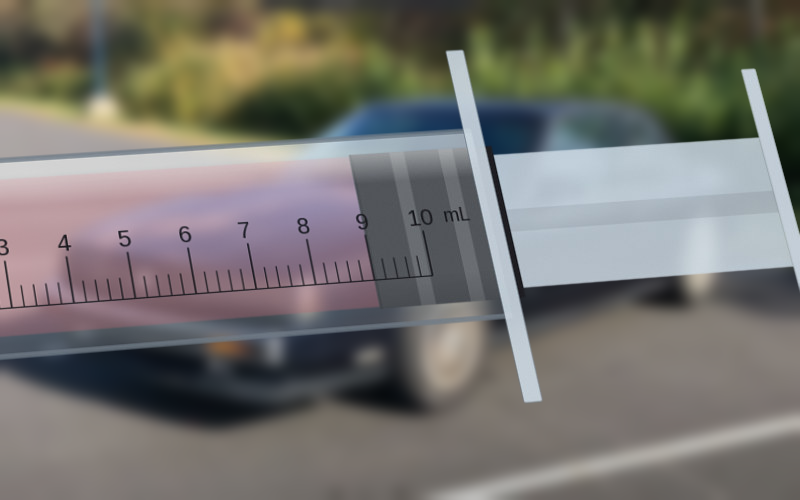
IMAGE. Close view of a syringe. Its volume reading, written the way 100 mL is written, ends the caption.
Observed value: 9 mL
